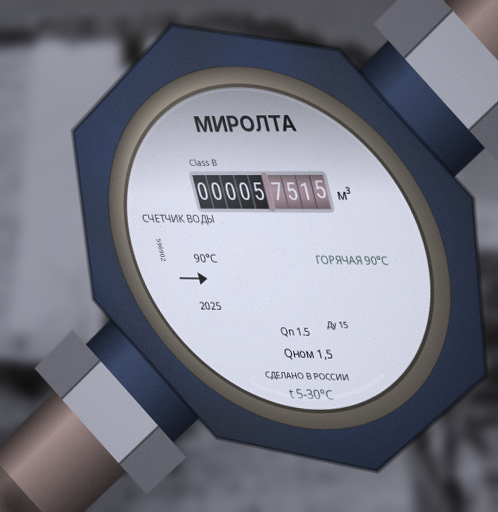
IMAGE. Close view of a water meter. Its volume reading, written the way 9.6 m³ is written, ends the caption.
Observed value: 5.7515 m³
